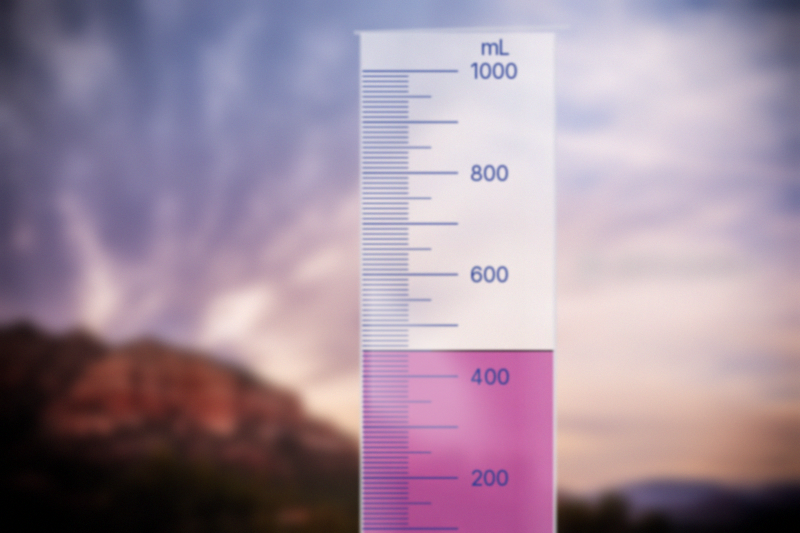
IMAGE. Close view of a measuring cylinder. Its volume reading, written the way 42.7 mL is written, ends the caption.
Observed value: 450 mL
